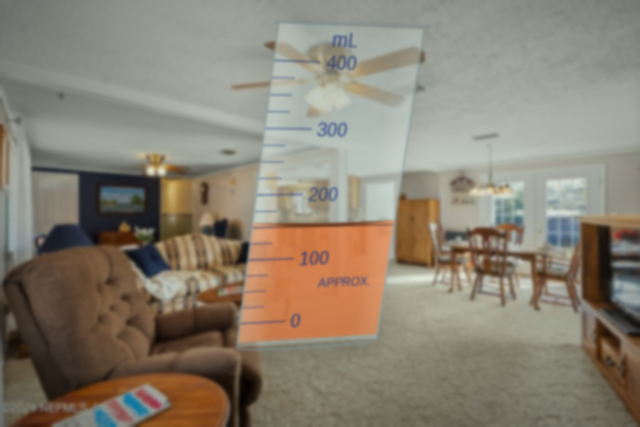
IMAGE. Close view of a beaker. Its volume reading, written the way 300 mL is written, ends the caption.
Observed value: 150 mL
